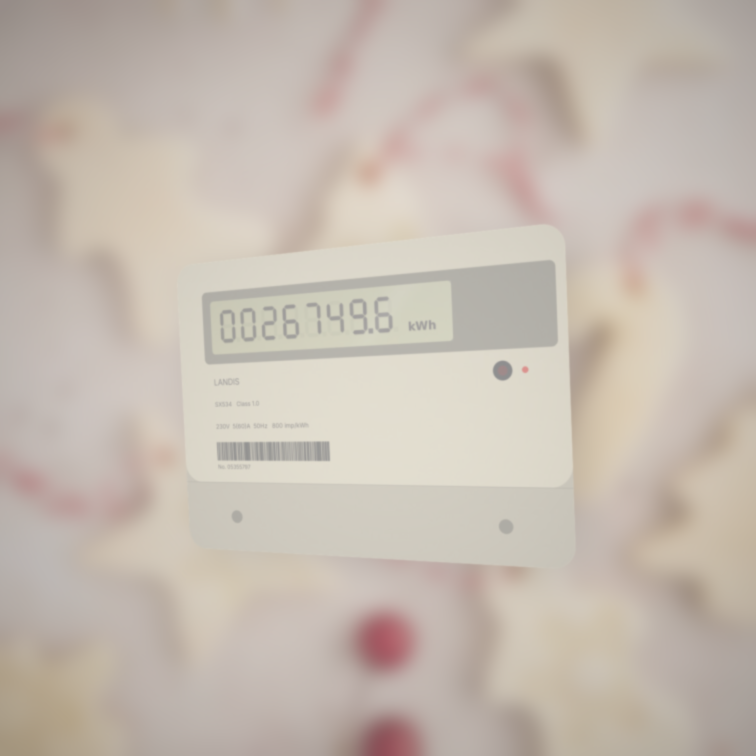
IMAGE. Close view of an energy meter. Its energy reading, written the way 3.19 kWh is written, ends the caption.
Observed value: 26749.6 kWh
